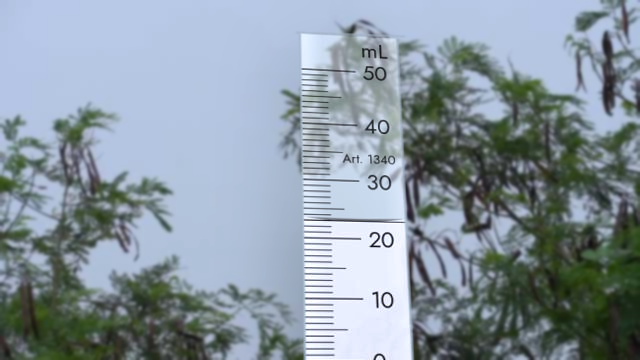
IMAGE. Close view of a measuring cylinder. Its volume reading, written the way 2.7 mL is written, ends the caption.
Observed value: 23 mL
